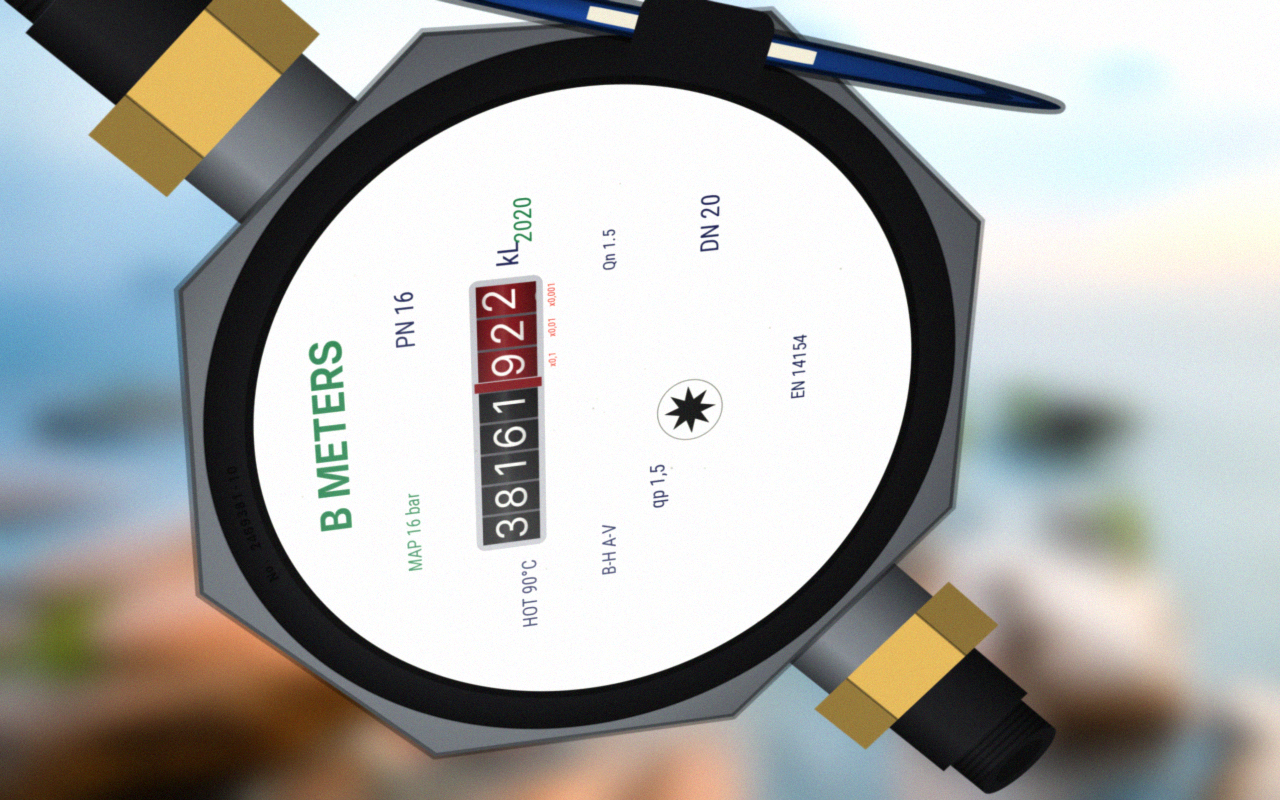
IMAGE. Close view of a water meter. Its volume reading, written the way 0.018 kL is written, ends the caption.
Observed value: 38161.922 kL
